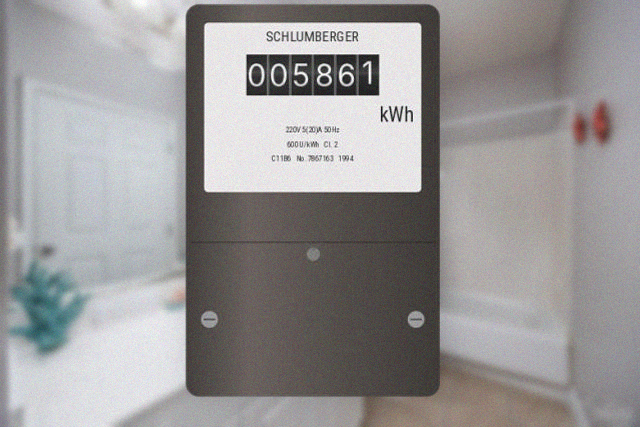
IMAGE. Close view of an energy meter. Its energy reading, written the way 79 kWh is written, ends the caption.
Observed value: 5861 kWh
